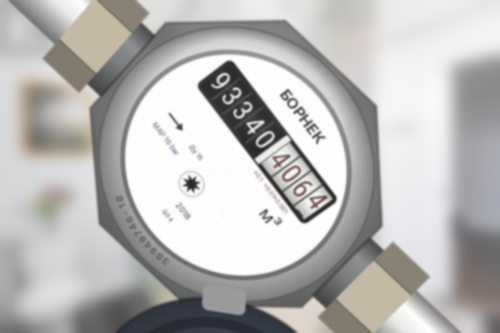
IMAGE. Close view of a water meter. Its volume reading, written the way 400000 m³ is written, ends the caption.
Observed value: 93340.4064 m³
